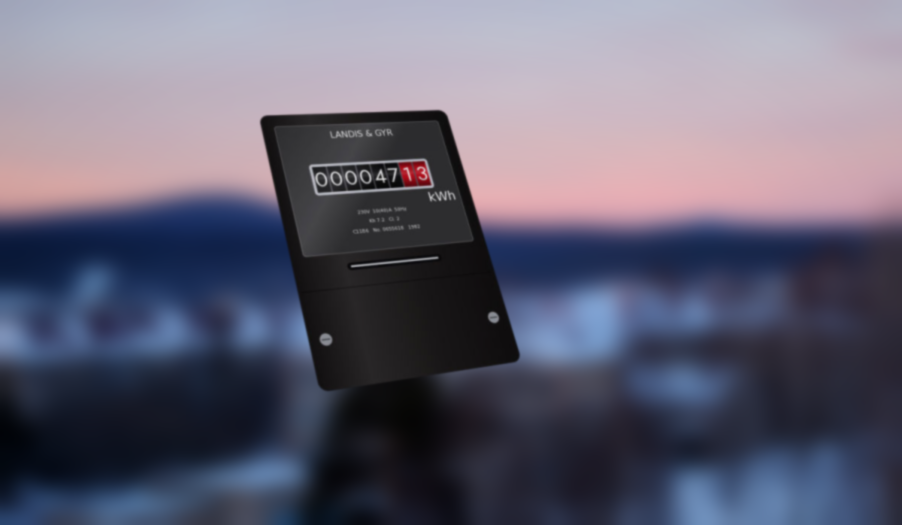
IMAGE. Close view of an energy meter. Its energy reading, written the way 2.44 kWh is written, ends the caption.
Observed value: 47.13 kWh
